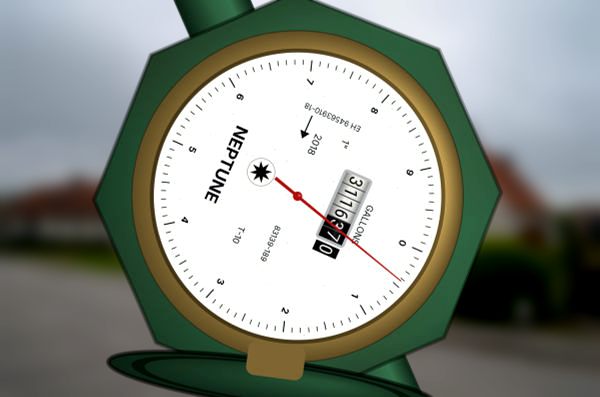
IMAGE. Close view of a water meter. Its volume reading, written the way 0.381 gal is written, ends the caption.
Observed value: 3116370.4 gal
